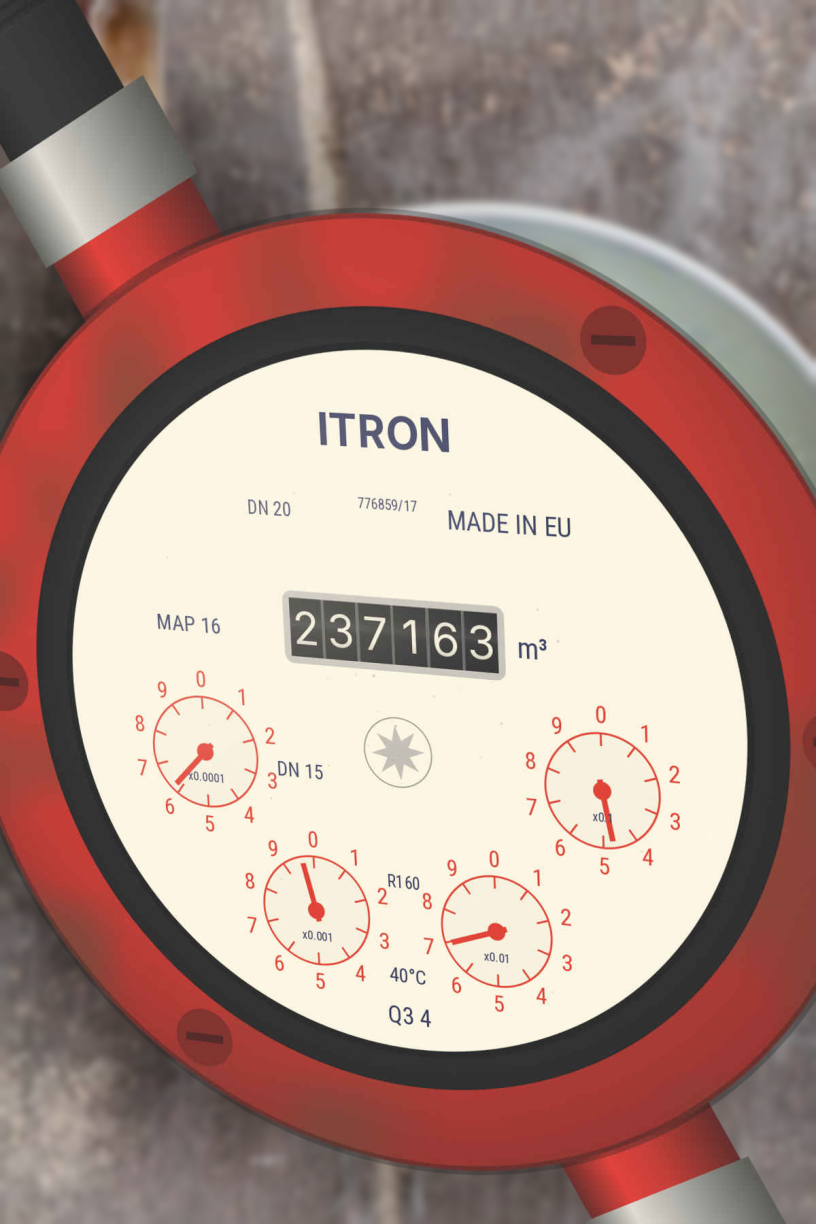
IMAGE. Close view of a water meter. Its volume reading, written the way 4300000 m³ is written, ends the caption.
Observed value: 237163.4696 m³
